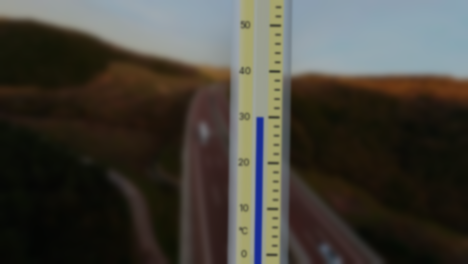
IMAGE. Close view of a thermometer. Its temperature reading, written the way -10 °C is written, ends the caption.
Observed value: 30 °C
